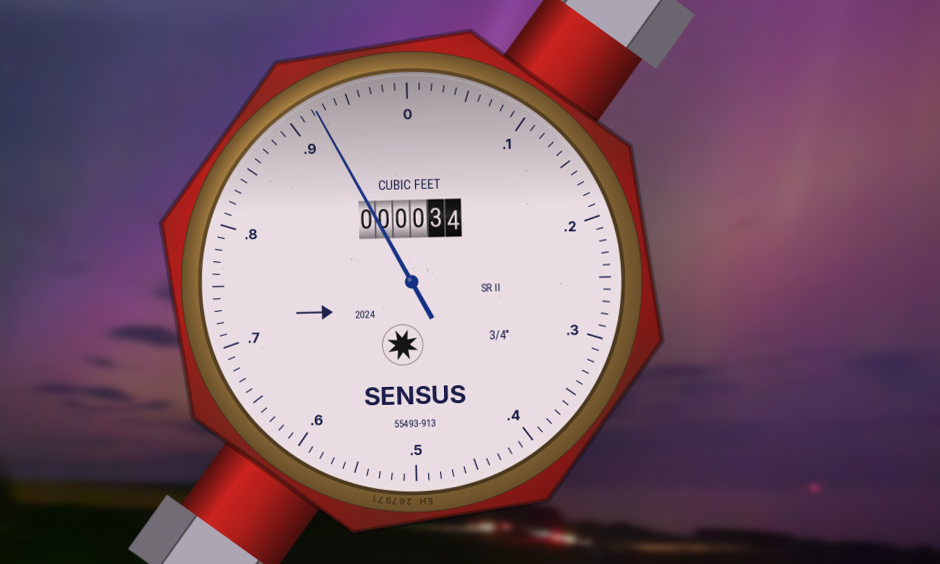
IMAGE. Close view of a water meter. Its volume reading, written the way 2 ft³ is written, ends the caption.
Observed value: 33.92 ft³
